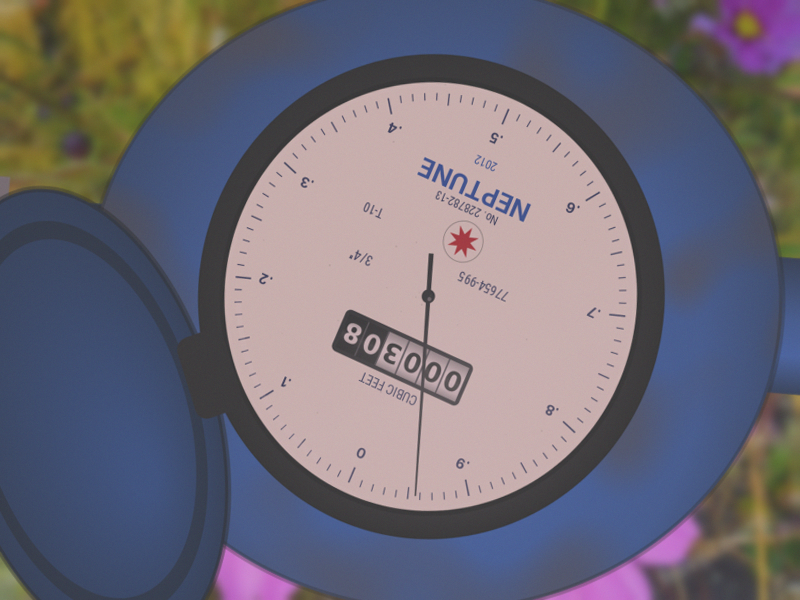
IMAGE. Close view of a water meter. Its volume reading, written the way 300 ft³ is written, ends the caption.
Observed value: 307.94 ft³
